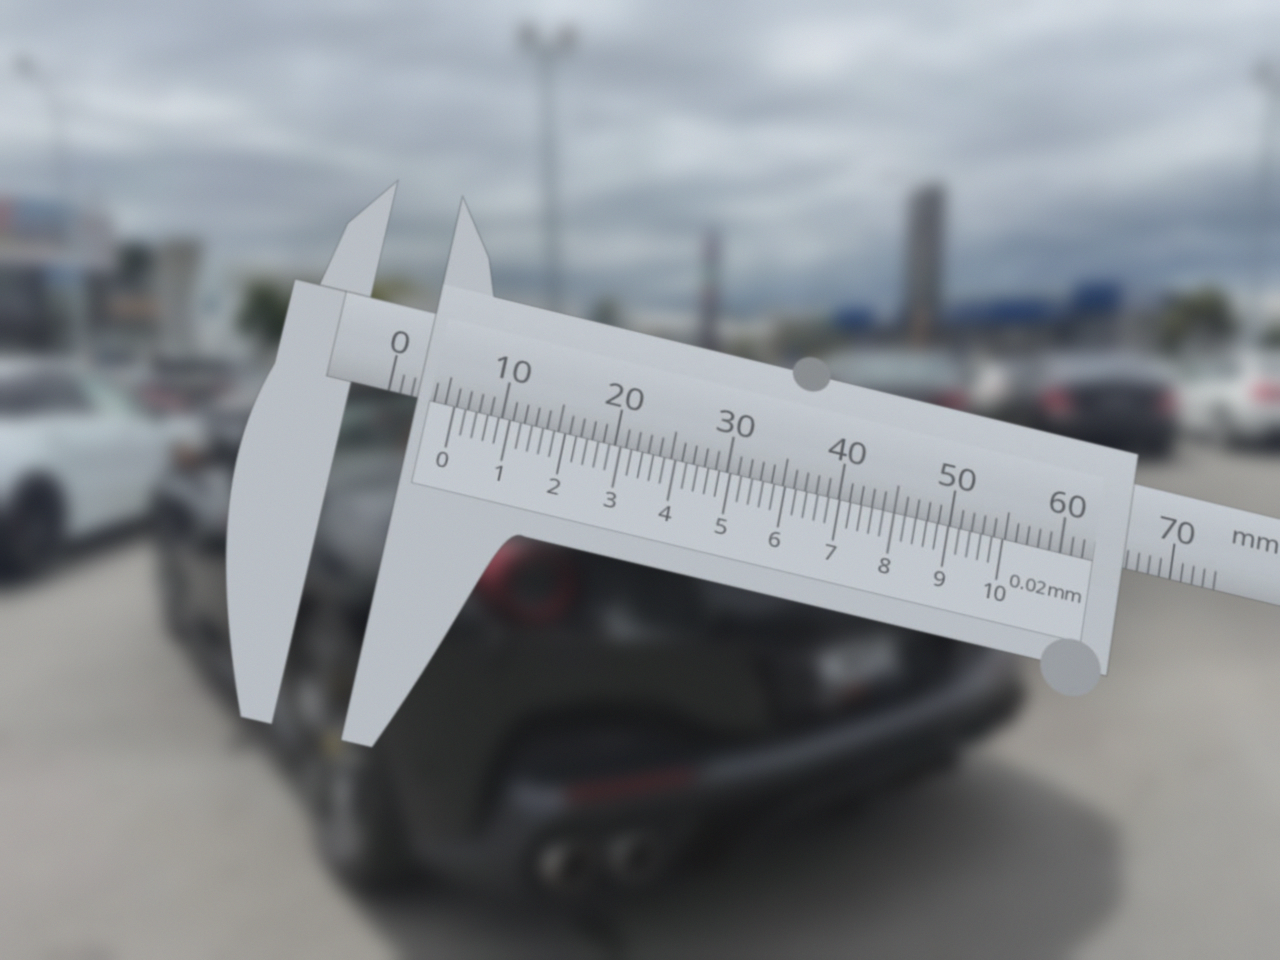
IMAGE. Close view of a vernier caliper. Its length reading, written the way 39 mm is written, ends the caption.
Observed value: 5.8 mm
